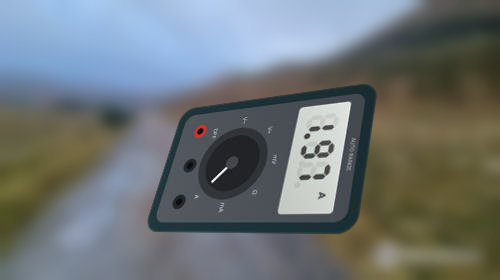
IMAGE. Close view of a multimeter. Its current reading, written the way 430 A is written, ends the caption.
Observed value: 1.97 A
